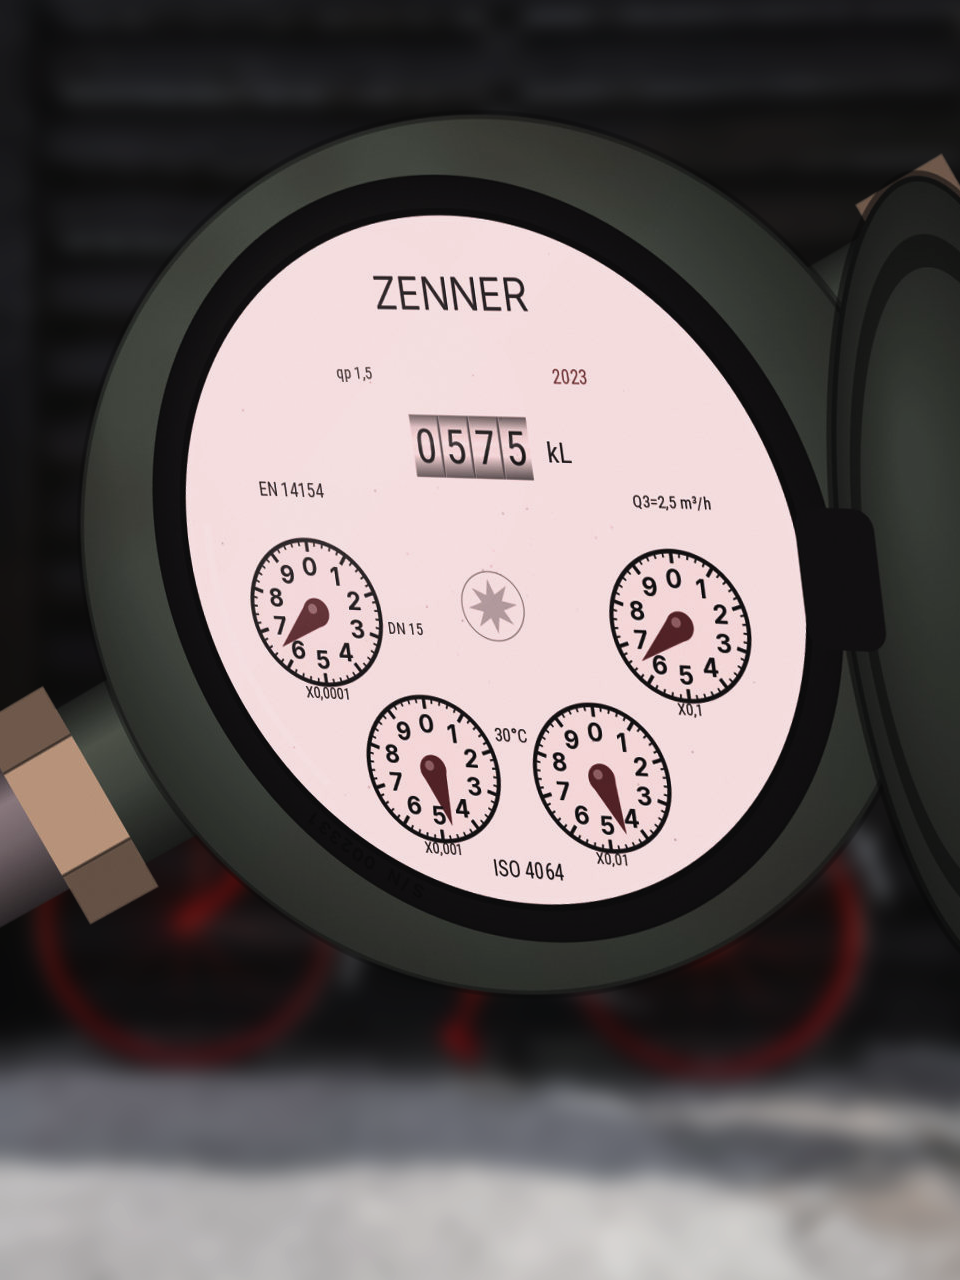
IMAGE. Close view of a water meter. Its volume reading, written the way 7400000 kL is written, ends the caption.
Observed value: 575.6446 kL
